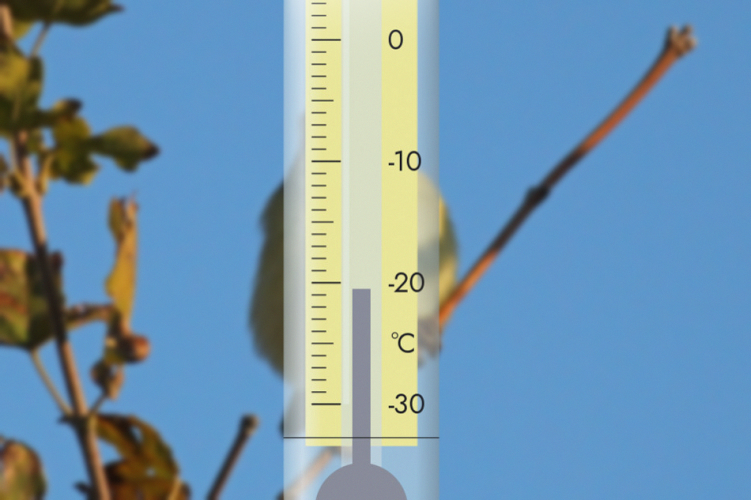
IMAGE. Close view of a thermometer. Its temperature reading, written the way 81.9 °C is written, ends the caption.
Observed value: -20.5 °C
